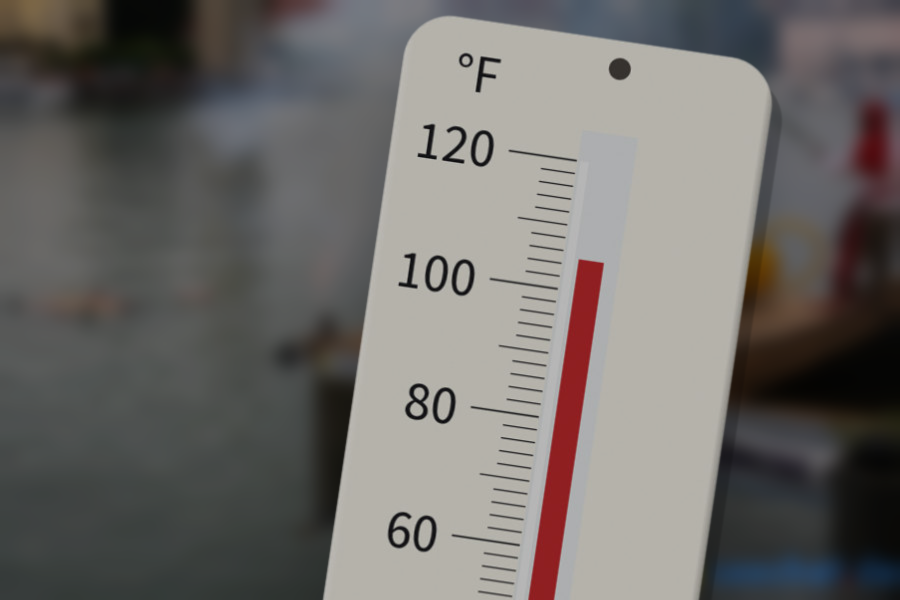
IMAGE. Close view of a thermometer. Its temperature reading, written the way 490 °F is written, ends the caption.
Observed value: 105 °F
